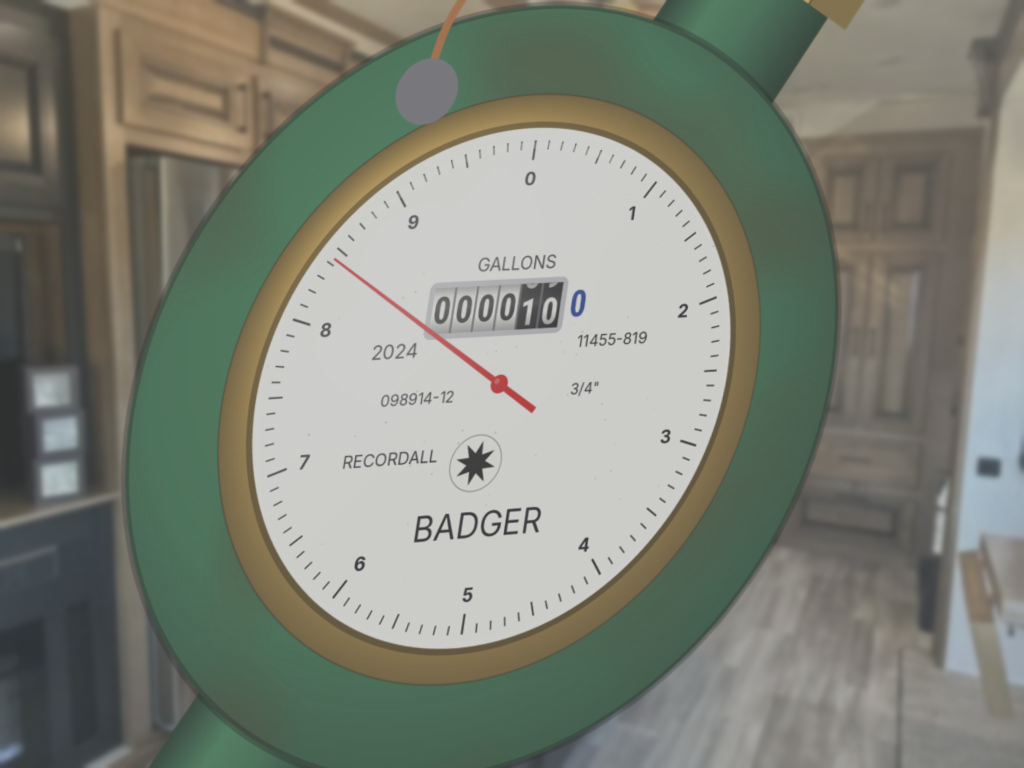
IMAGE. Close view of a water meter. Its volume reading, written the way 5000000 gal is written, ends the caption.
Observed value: 98.4 gal
